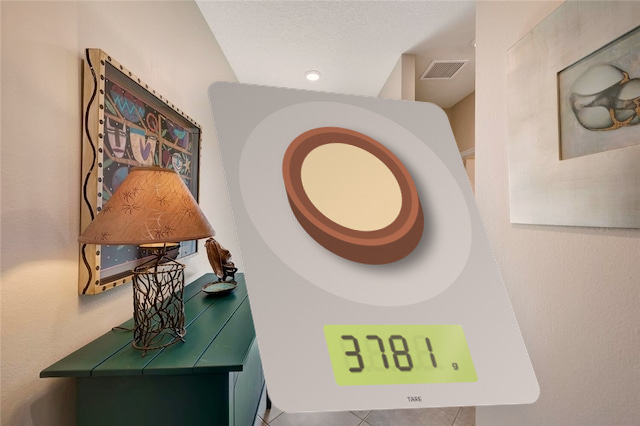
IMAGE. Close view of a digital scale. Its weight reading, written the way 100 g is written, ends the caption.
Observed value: 3781 g
